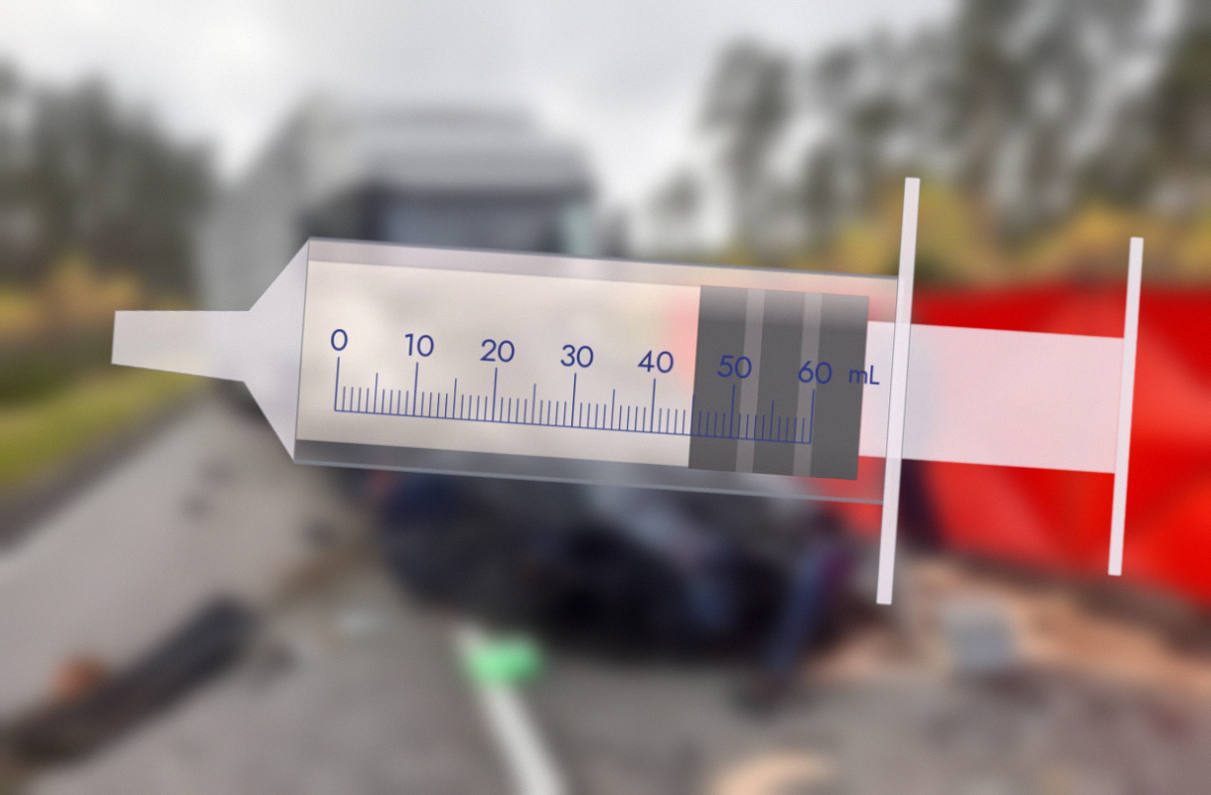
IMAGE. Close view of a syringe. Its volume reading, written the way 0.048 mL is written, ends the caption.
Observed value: 45 mL
